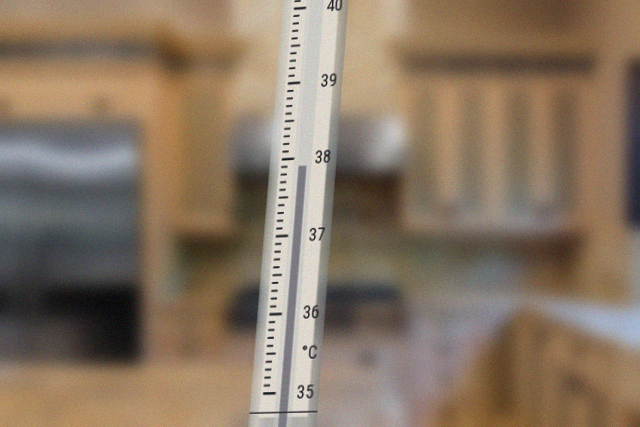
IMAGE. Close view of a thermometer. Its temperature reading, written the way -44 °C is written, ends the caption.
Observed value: 37.9 °C
